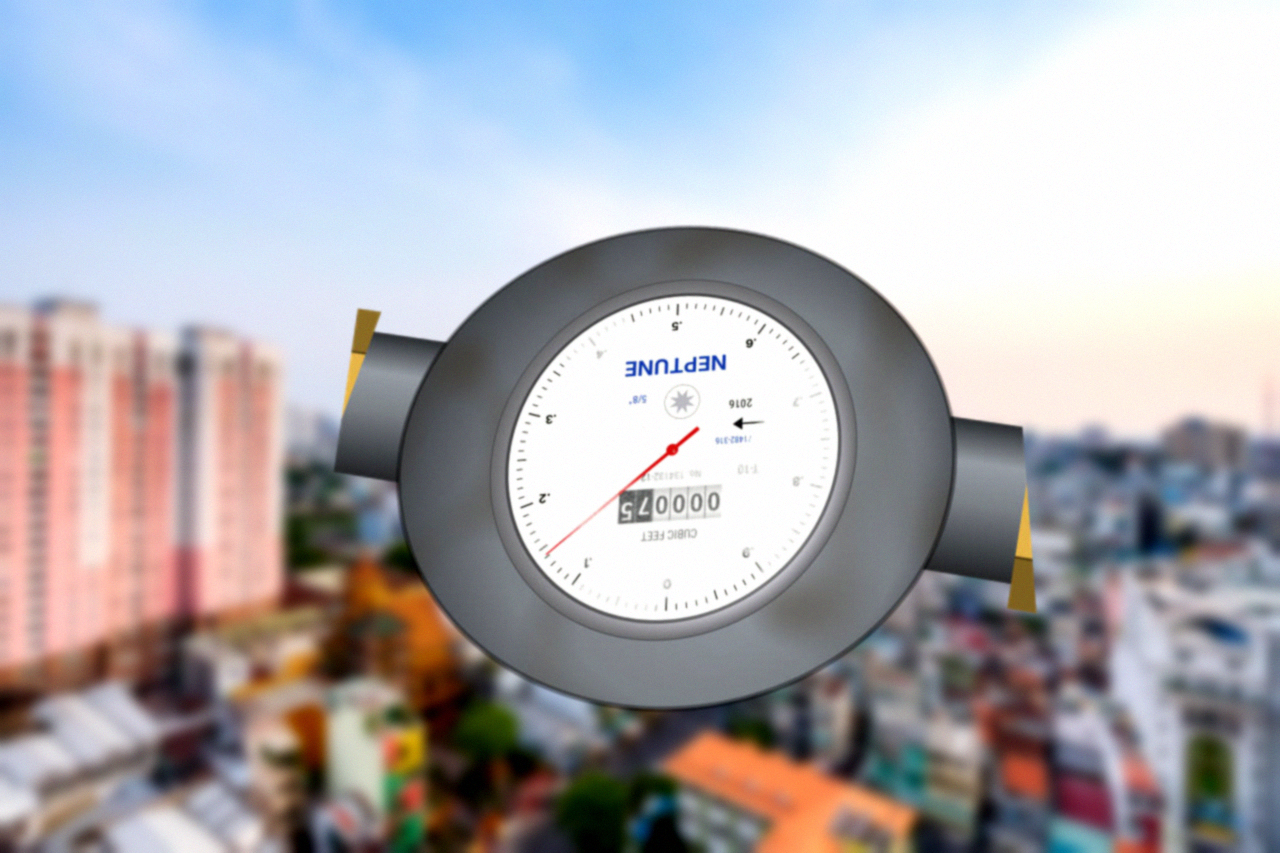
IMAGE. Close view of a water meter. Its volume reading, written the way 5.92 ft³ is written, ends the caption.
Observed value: 75.14 ft³
